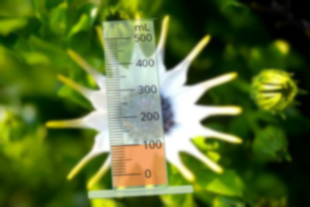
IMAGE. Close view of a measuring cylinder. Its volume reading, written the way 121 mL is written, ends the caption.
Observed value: 100 mL
